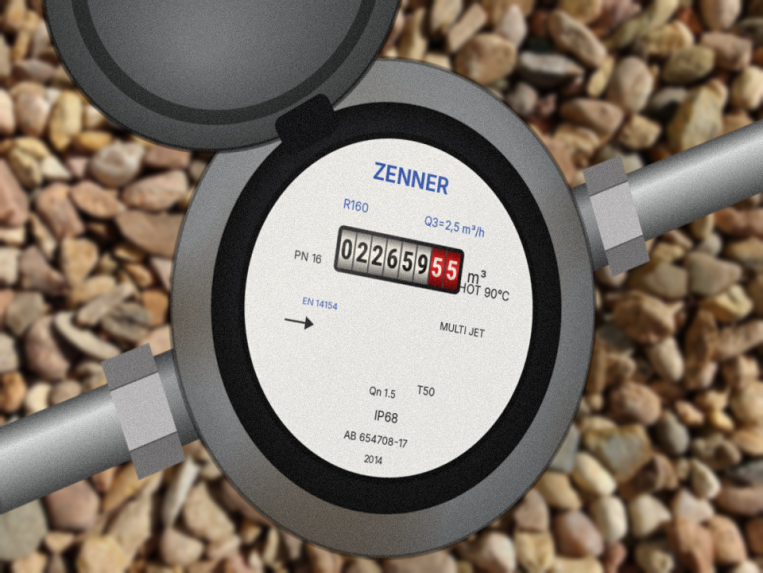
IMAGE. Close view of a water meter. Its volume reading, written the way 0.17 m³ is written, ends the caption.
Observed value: 22659.55 m³
